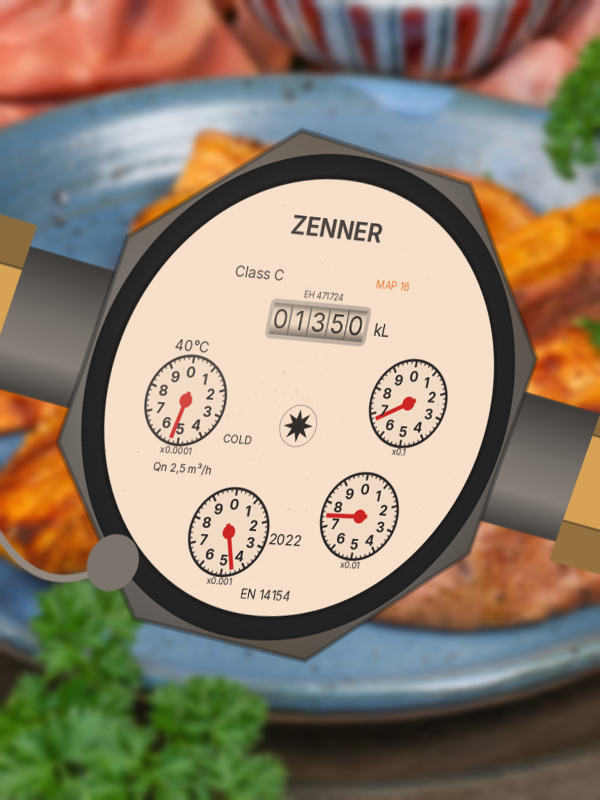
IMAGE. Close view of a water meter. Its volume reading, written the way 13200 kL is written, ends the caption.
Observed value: 1350.6745 kL
